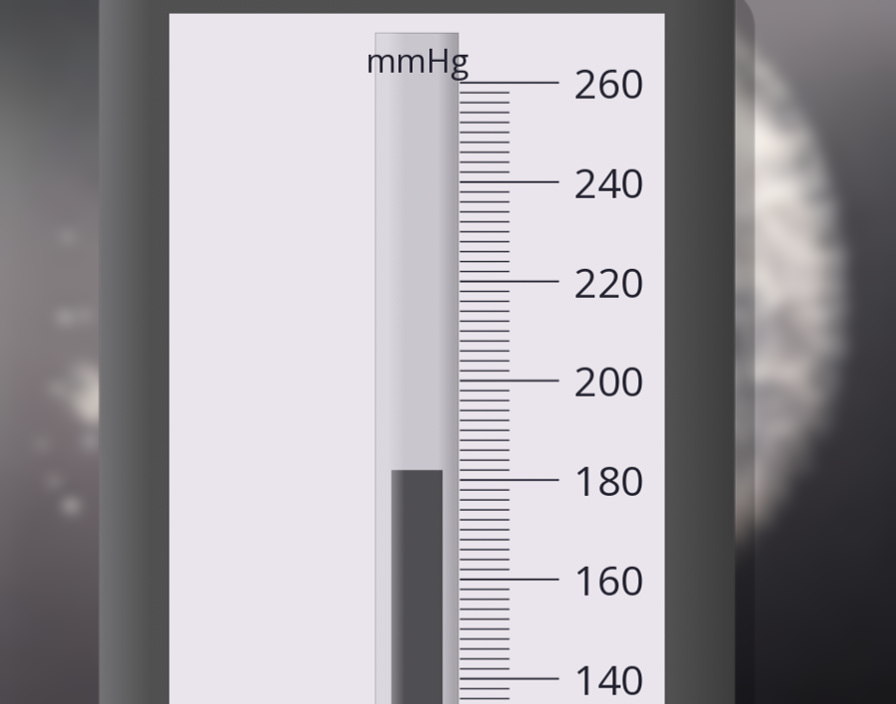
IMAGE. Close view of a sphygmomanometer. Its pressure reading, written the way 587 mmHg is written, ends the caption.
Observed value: 182 mmHg
